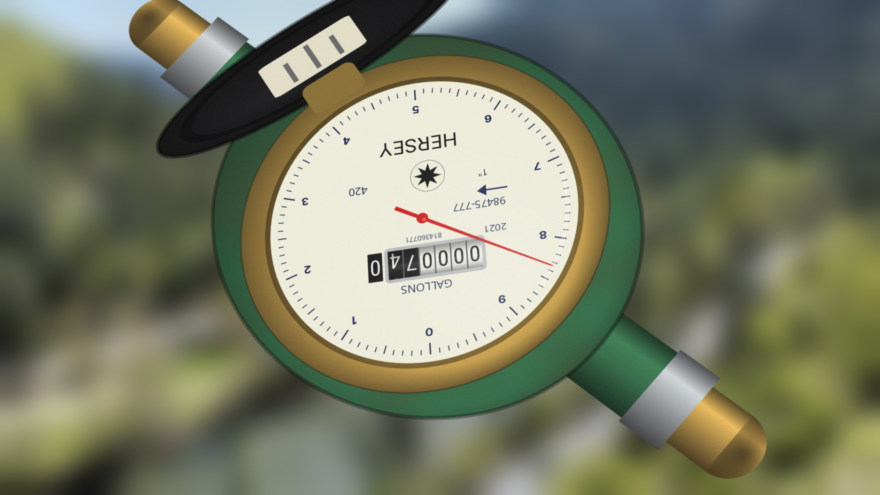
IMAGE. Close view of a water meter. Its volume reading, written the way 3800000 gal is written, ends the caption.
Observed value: 738.3 gal
